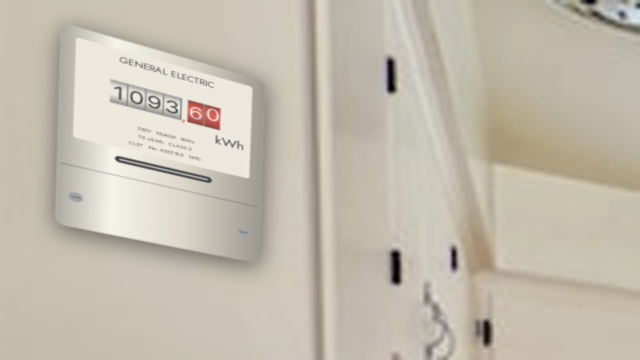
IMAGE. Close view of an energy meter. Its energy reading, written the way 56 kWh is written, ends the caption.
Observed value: 1093.60 kWh
